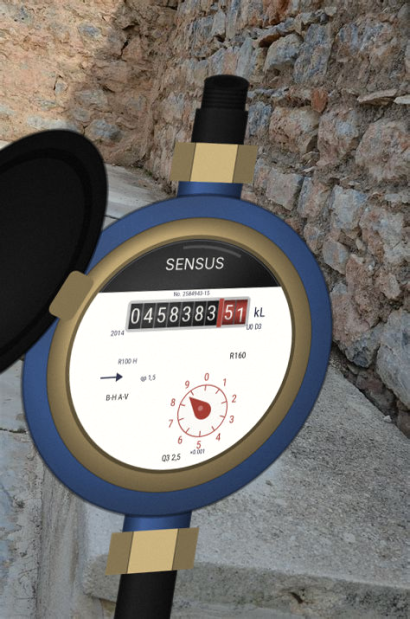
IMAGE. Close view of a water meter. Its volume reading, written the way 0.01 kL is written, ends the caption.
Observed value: 458383.508 kL
